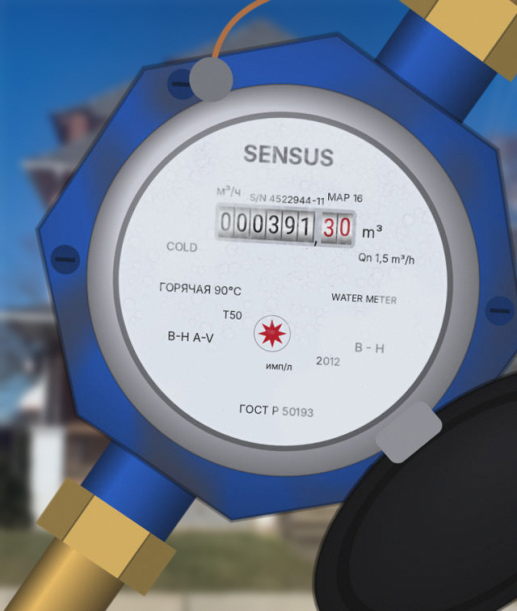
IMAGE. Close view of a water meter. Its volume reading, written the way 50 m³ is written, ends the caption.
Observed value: 391.30 m³
